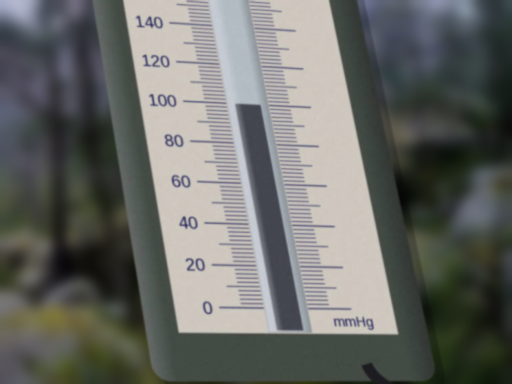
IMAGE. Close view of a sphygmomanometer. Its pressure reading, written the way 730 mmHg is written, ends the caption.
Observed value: 100 mmHg
